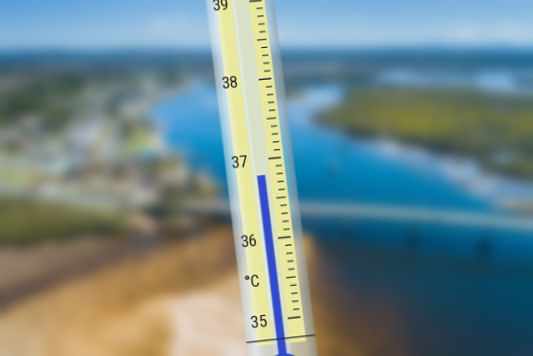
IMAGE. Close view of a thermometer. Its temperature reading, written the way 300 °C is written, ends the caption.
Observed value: 36.8 °C
